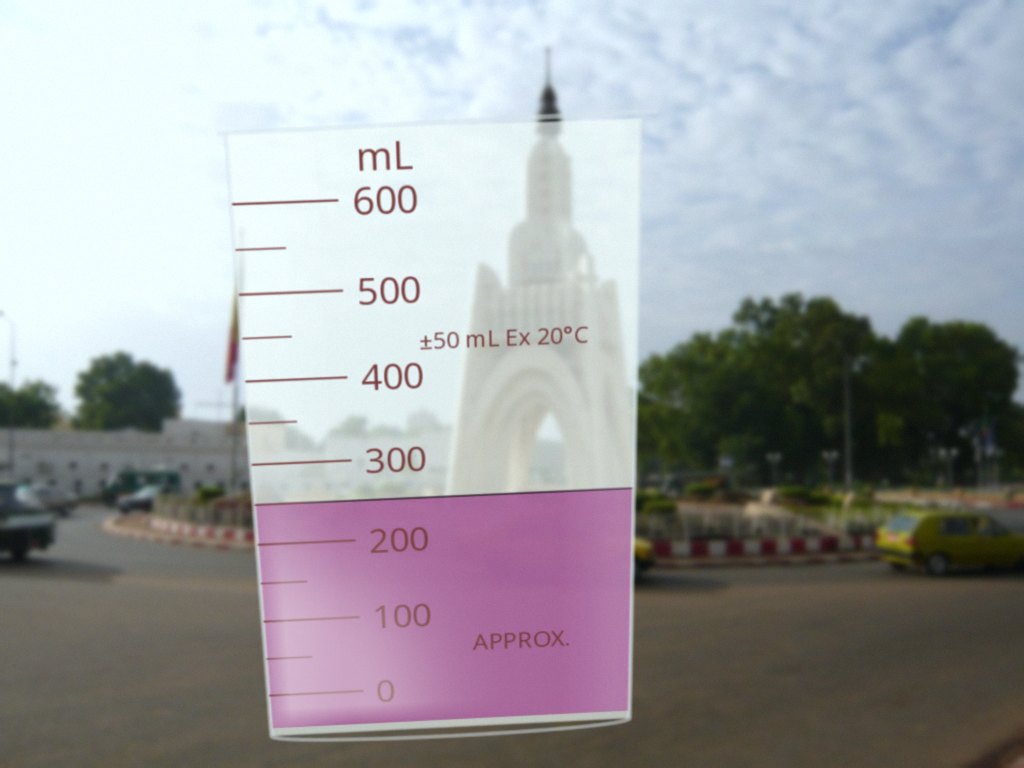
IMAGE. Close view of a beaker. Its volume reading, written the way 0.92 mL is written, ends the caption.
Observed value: 250 mL
